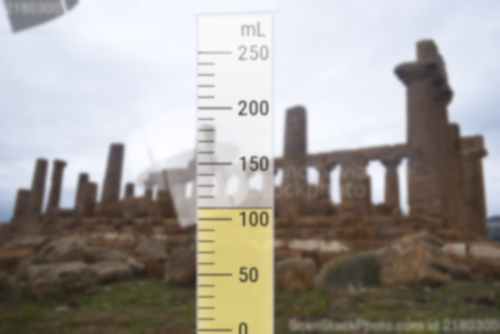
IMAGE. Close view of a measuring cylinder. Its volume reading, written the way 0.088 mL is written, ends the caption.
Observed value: 110 mL
